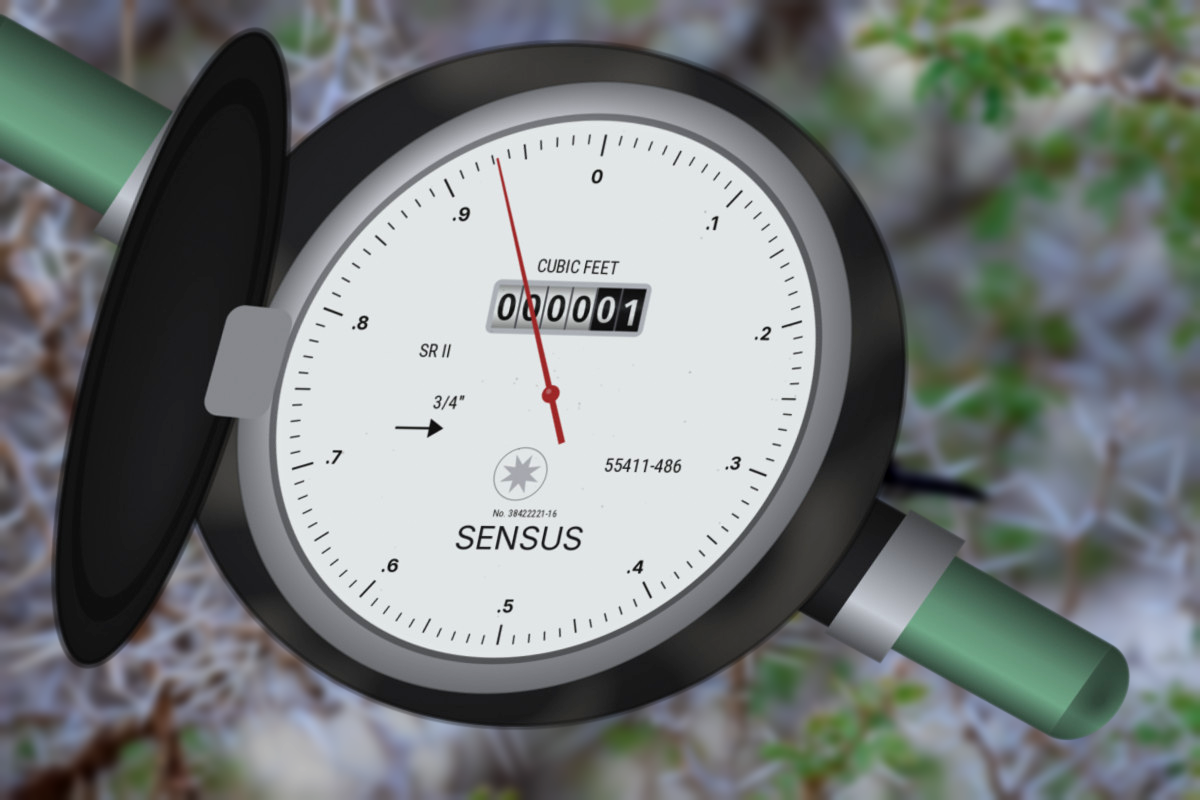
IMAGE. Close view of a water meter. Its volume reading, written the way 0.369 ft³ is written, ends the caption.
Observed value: 0.93 ft³
